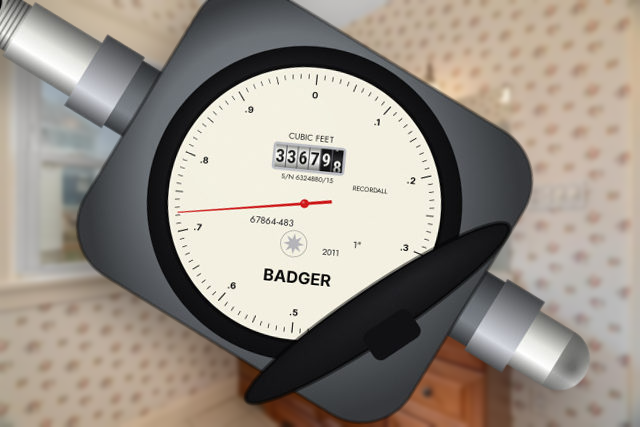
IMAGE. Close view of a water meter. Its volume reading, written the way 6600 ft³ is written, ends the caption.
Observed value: 336797.72 ft³
